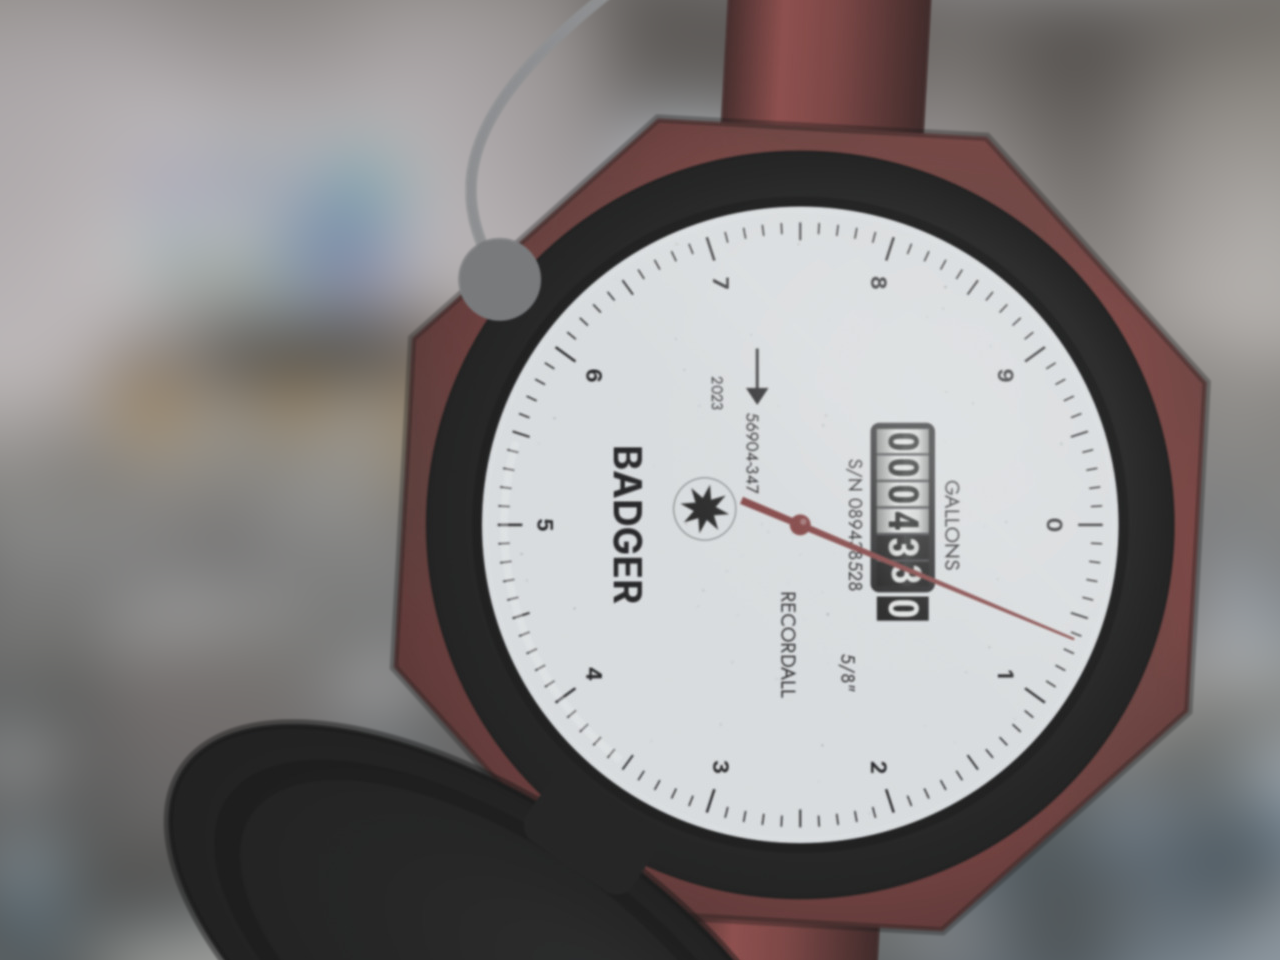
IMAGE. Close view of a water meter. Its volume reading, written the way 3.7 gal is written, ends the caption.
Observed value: 4330.6 gal
